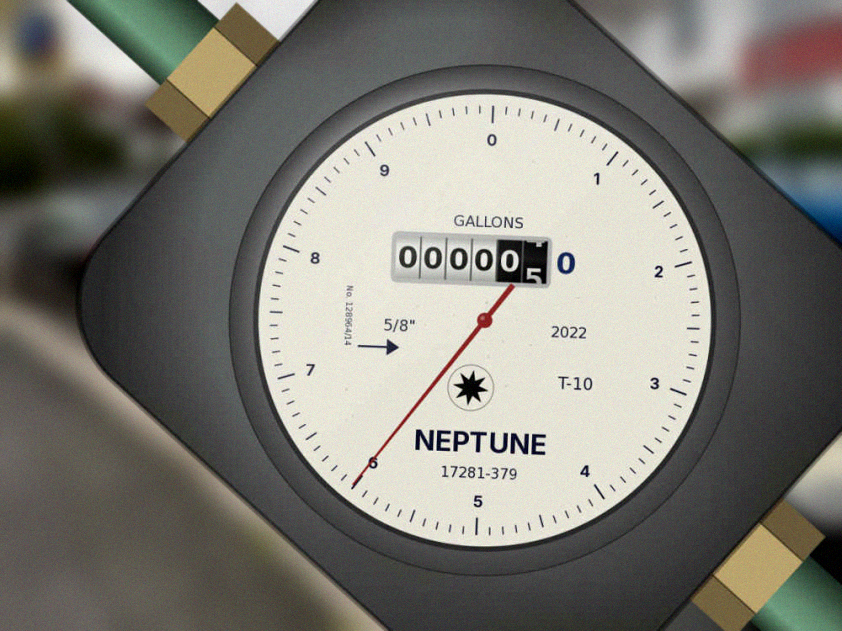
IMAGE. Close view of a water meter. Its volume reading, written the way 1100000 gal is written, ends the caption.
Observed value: 46.0 gal
